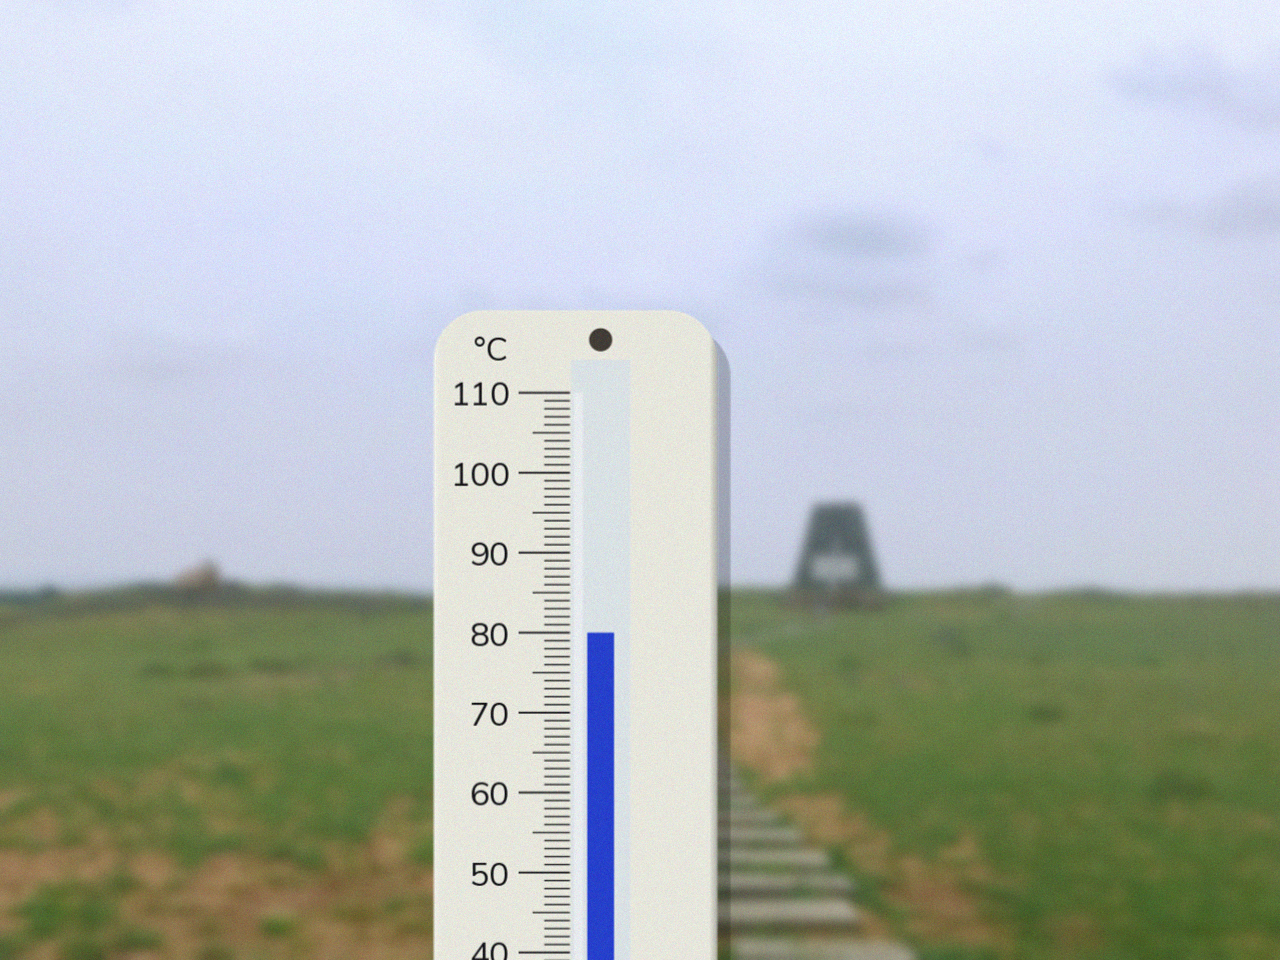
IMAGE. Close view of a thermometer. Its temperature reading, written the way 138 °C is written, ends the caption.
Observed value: 80 °C
